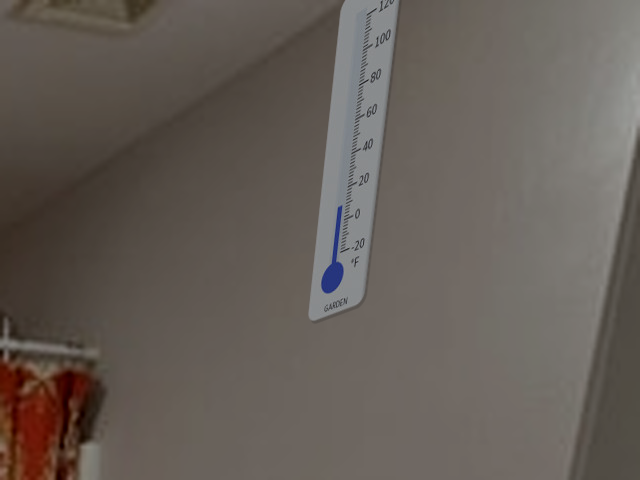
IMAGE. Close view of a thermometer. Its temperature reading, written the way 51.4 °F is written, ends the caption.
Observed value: 10 °F
